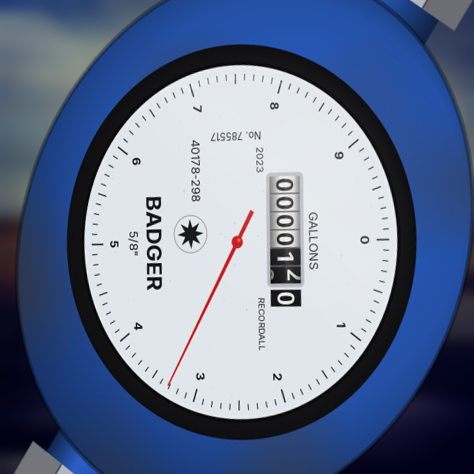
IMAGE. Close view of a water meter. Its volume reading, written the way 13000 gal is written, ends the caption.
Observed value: 123.3 gal
